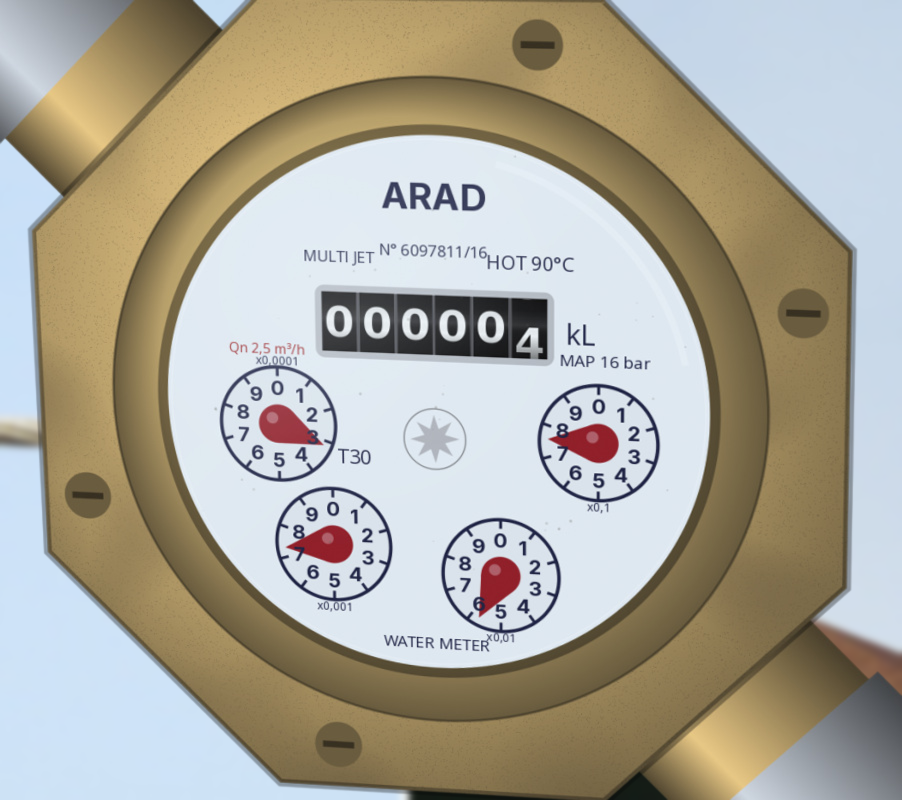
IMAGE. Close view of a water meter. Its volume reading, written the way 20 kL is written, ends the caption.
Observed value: 3.7573 kL
